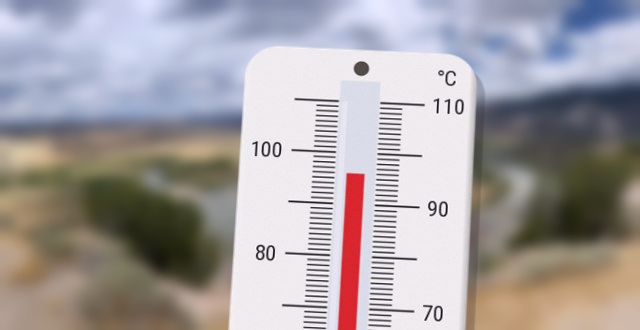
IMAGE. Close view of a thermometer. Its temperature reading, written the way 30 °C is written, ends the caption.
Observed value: 96 °C
